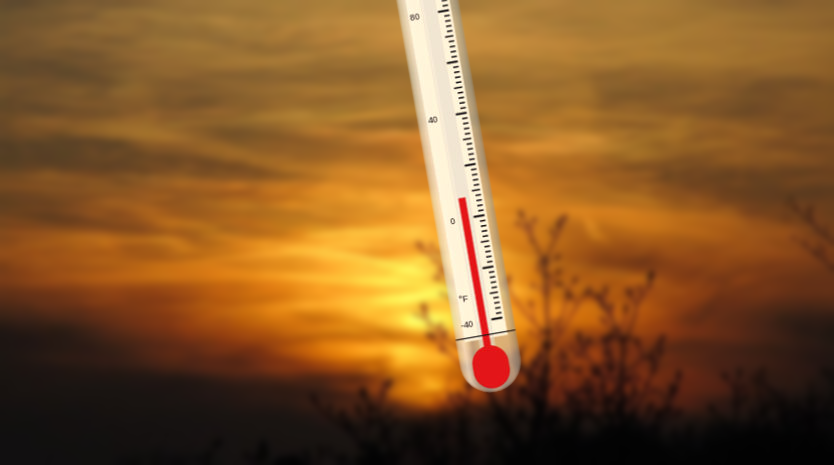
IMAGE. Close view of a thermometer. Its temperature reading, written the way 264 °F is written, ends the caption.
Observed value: 8 °F
